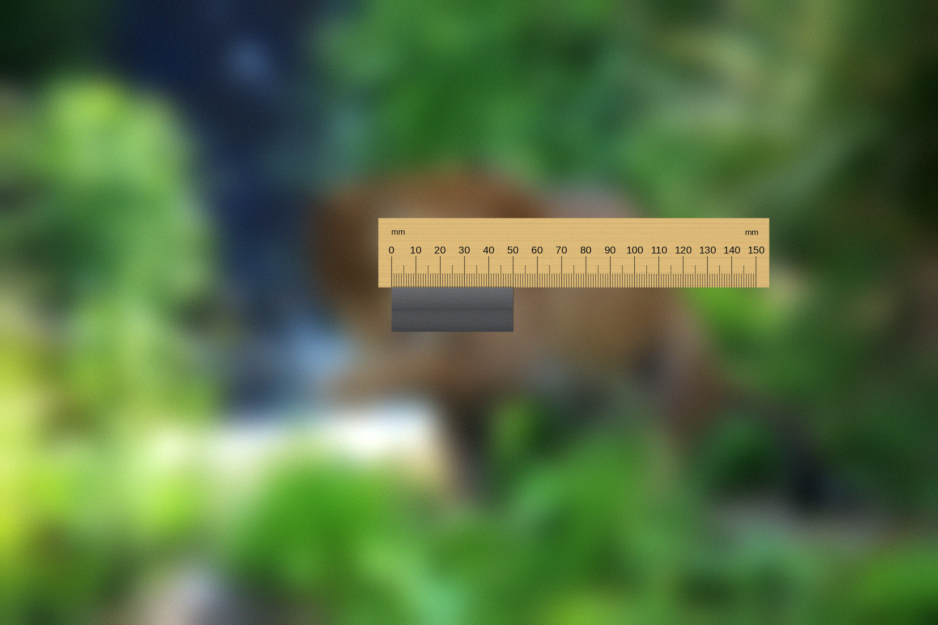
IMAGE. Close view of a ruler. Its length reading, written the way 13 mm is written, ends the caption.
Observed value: 50 mm
